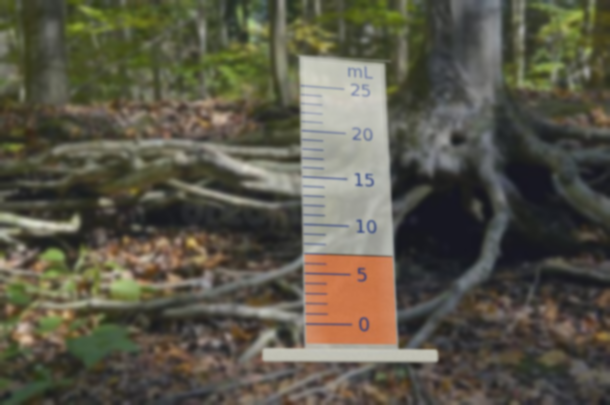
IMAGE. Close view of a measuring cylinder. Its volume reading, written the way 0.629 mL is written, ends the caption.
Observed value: 7 mL
